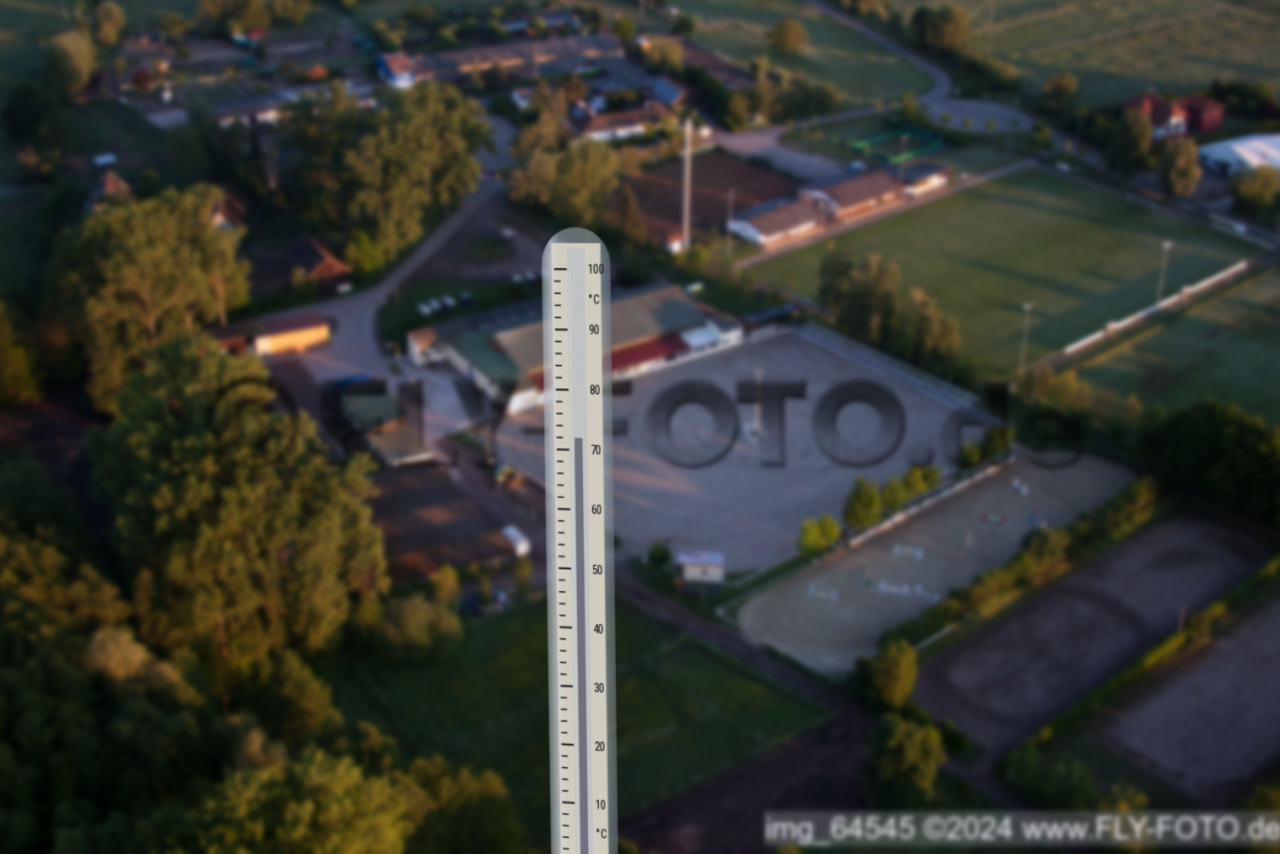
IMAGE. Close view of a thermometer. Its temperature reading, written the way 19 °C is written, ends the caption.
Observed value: 72 °C
